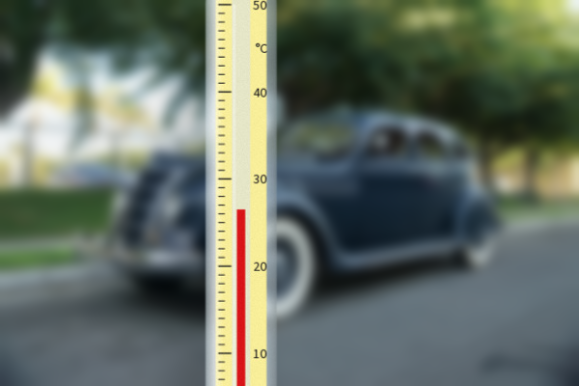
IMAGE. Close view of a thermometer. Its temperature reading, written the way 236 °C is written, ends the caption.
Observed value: 26.5 °C
